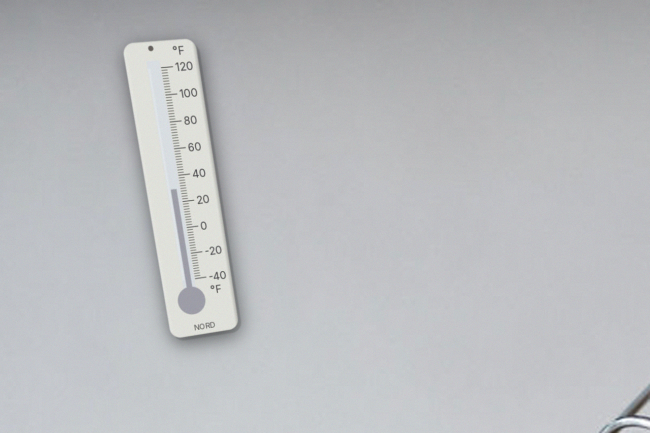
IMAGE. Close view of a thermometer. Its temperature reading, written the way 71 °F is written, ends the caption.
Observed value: 30 °F
